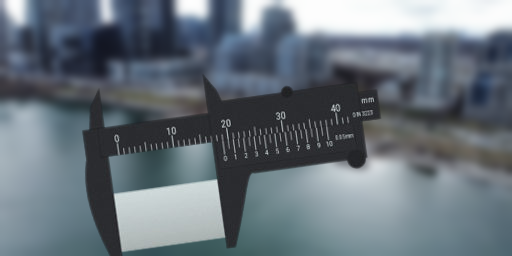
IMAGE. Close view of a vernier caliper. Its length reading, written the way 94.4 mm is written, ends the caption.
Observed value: 19.0 mm
